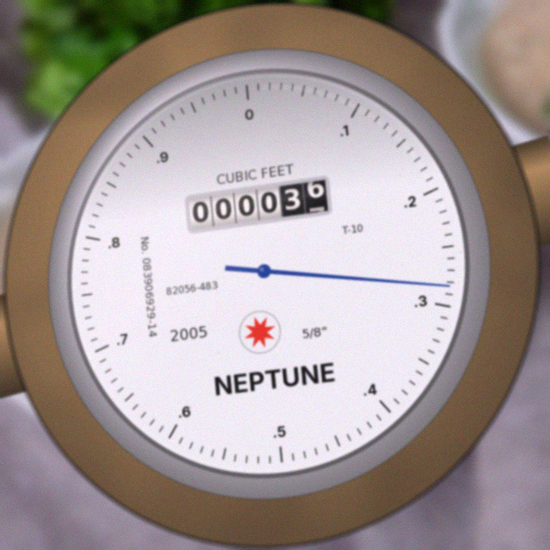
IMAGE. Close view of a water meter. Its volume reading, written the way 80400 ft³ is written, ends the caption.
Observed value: 36.28 ft³
